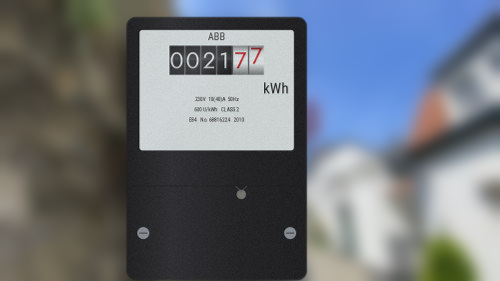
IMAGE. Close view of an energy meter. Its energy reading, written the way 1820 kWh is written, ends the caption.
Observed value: 21.77 kWh
